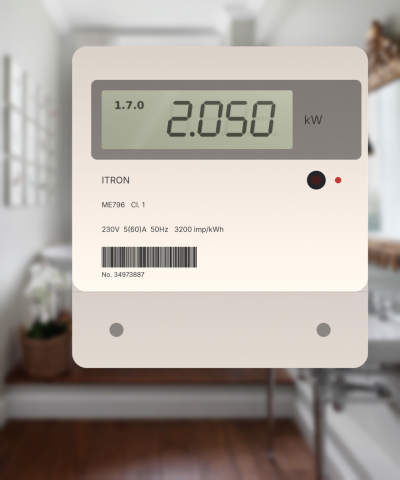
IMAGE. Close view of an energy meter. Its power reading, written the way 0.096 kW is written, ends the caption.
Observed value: 2.050 kW
